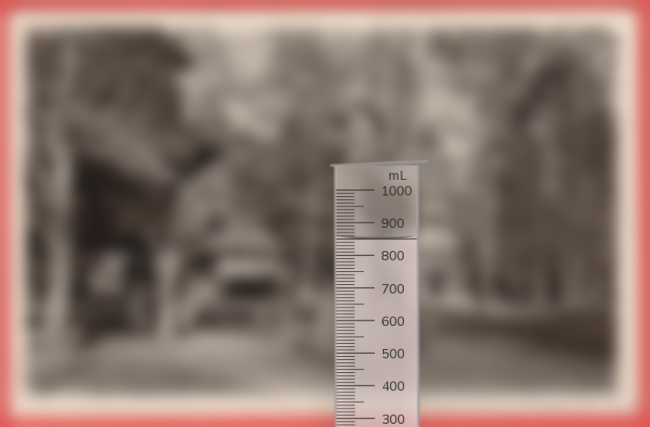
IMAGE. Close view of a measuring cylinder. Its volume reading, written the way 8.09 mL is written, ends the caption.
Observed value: 850 mL
